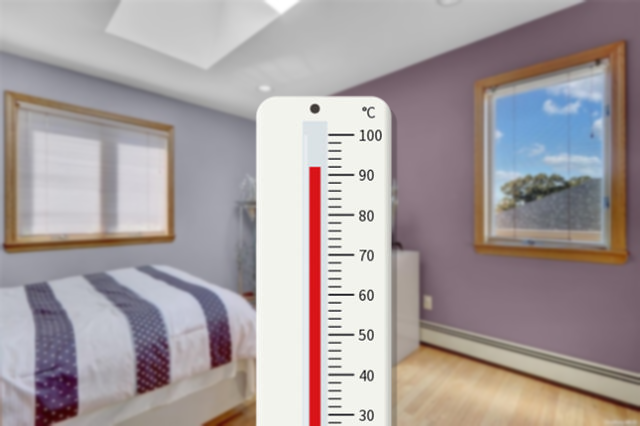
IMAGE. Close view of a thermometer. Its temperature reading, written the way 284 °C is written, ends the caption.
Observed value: 92 °C
